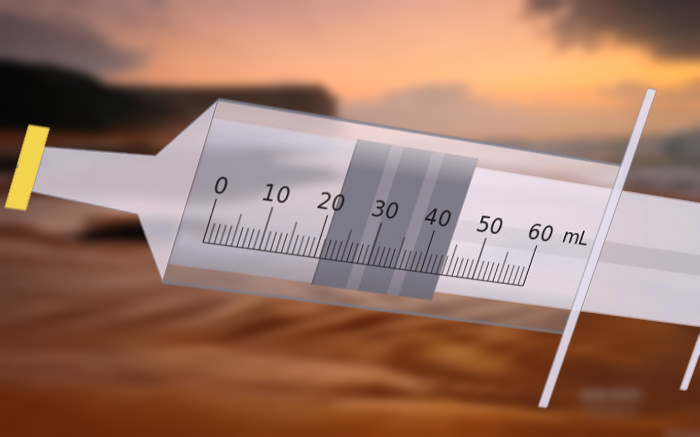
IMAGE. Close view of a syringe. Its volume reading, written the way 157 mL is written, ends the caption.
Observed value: 21 mL
